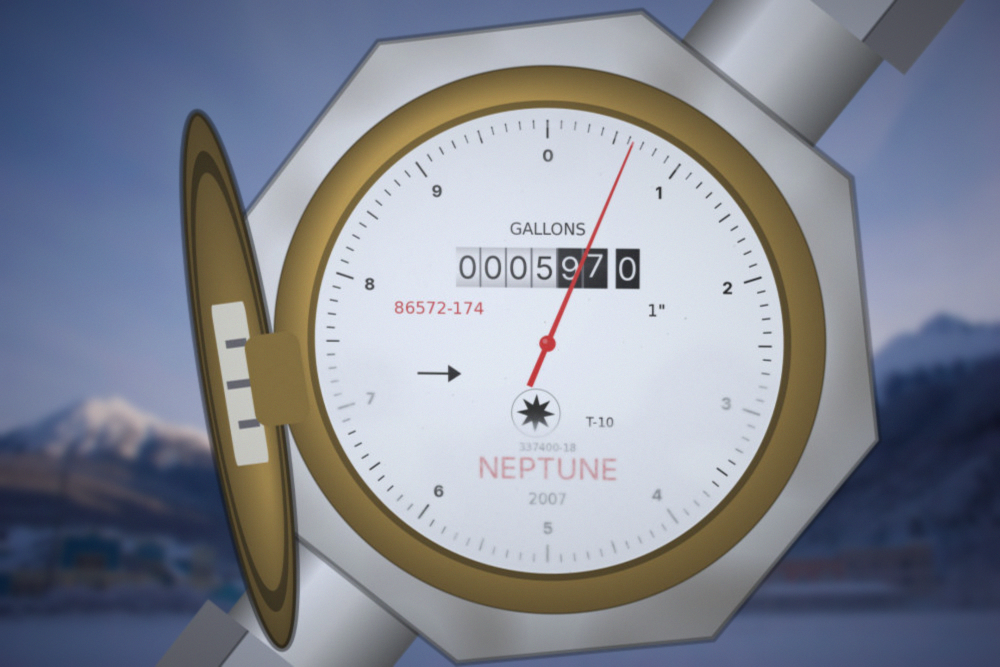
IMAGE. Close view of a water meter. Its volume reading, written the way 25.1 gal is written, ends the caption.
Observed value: 5970.6 gal
